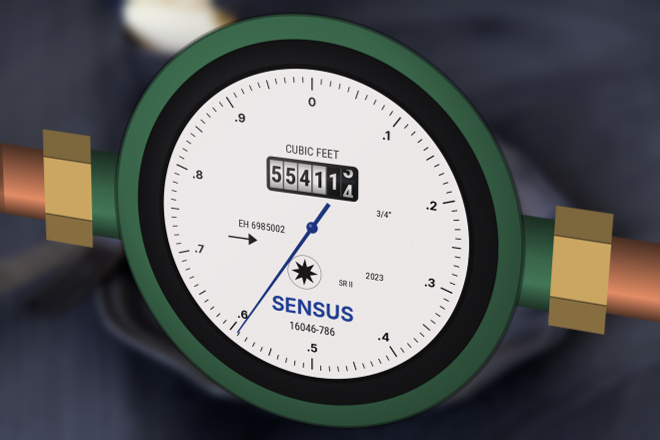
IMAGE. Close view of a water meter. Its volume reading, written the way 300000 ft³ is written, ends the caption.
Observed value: 554113.59 ft³
